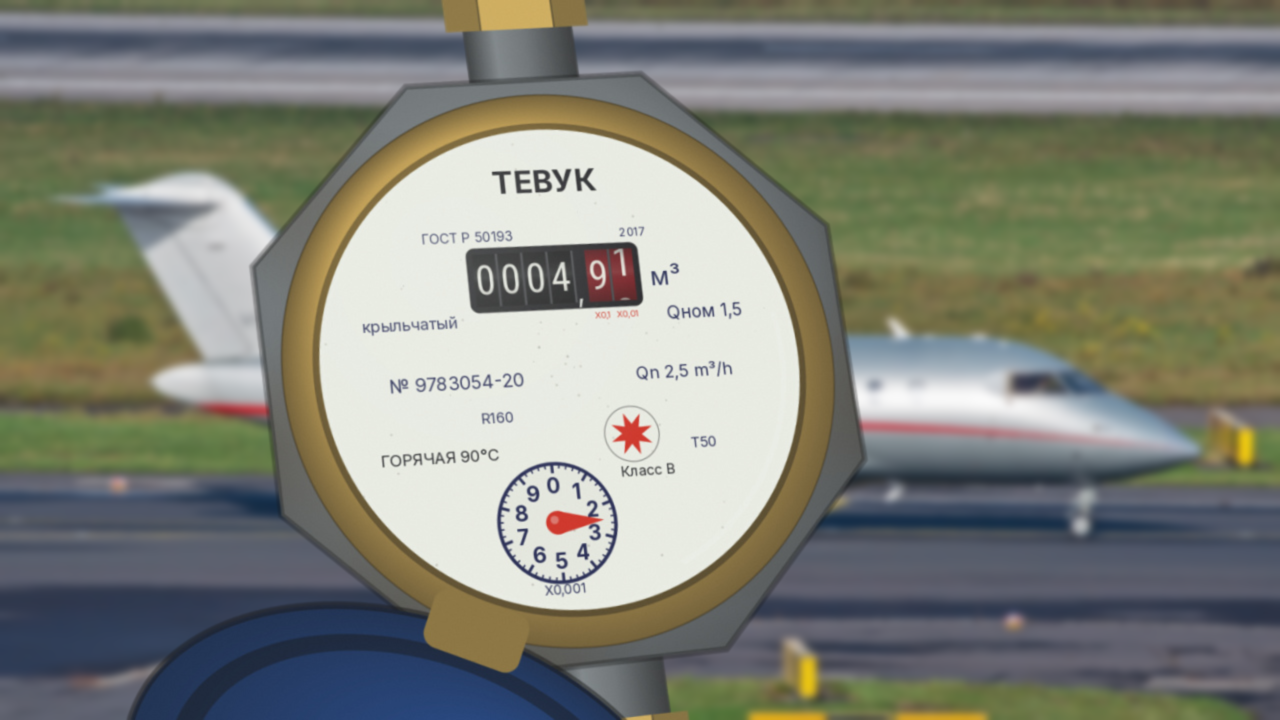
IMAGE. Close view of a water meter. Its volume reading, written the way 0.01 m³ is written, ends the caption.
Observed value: 4.912 m³
